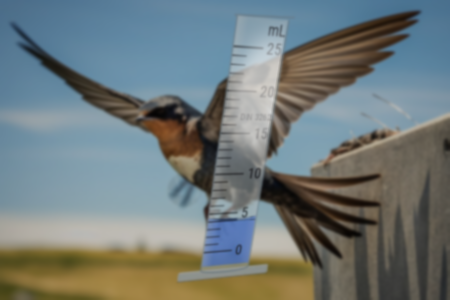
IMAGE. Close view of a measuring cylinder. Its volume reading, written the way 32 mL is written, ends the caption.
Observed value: 4 mL
